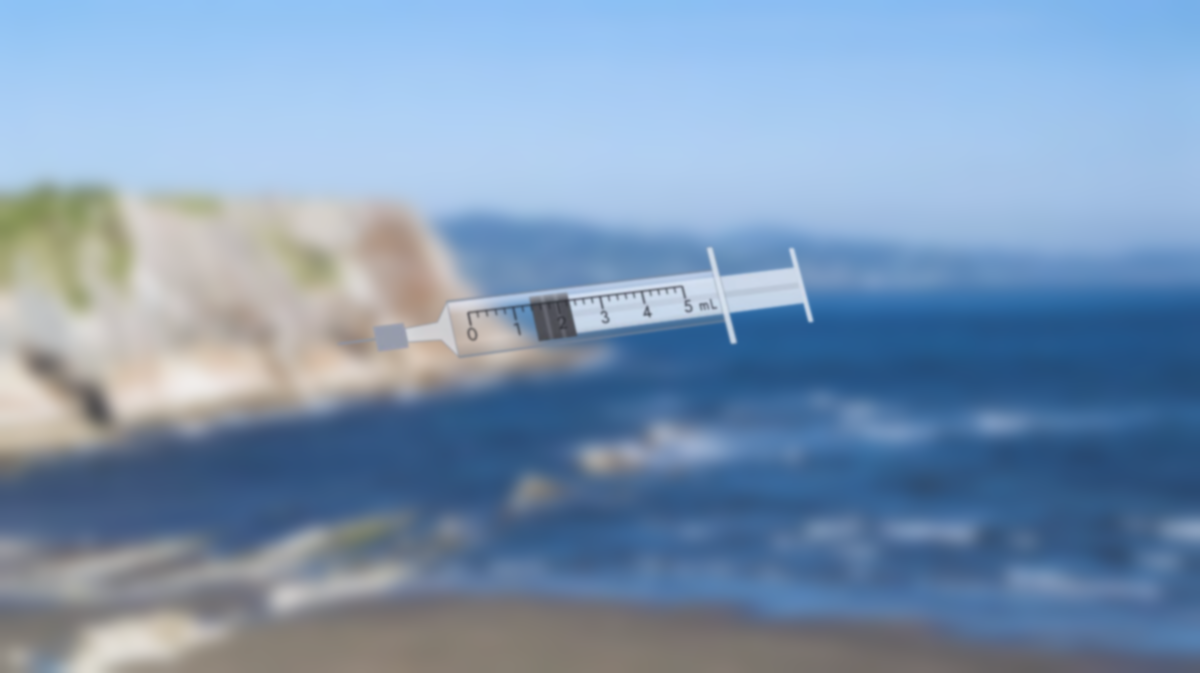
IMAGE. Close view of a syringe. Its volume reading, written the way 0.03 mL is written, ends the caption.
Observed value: 1.4 mL
